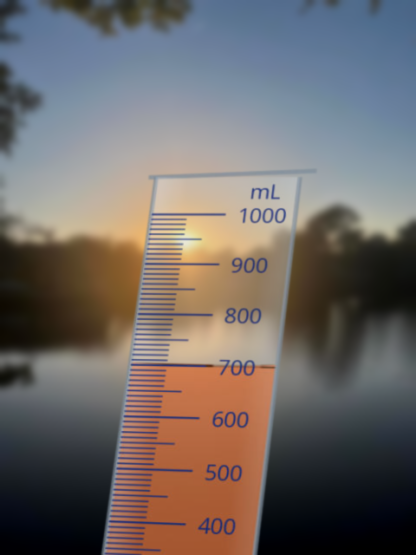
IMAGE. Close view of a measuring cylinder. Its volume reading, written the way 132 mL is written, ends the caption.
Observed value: 700 mL
